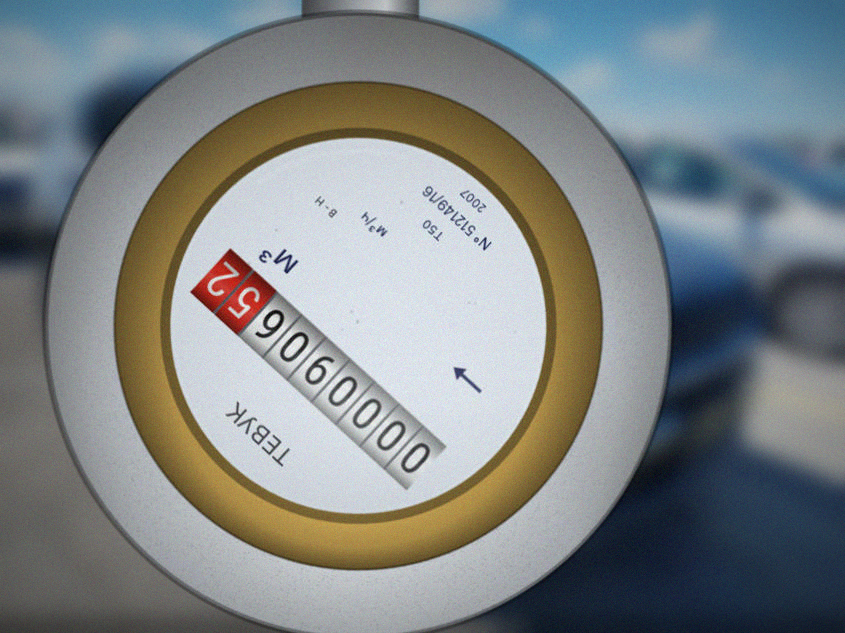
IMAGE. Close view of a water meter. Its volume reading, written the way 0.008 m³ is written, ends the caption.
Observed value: 906.52 m³
